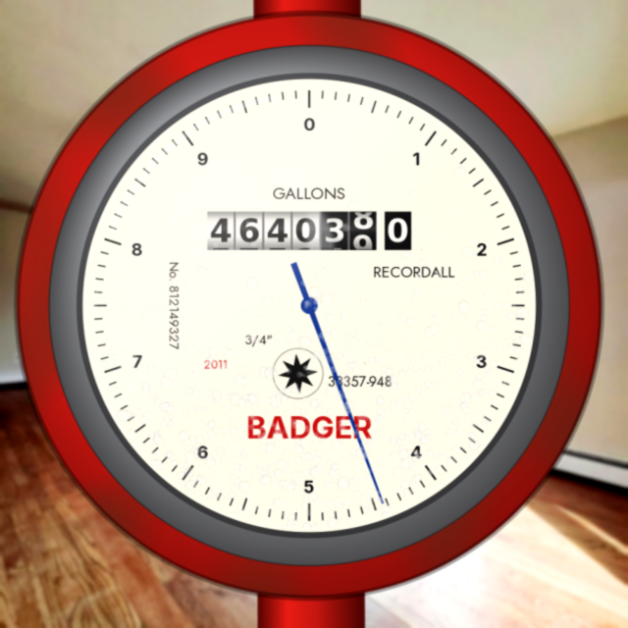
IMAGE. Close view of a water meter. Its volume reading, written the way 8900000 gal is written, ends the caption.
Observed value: 4640384.4 gal
